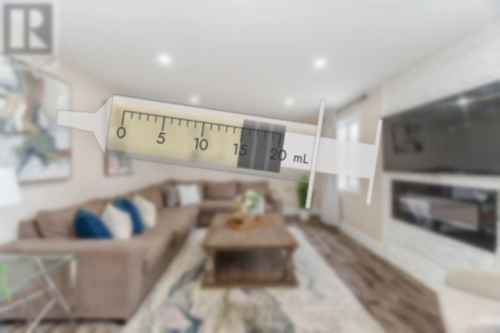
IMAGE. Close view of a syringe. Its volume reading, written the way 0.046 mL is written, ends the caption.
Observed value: 15 mL
